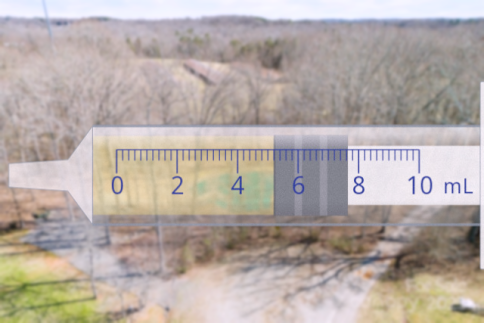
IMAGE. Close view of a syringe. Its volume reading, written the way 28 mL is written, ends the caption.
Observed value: 5.2 mL
